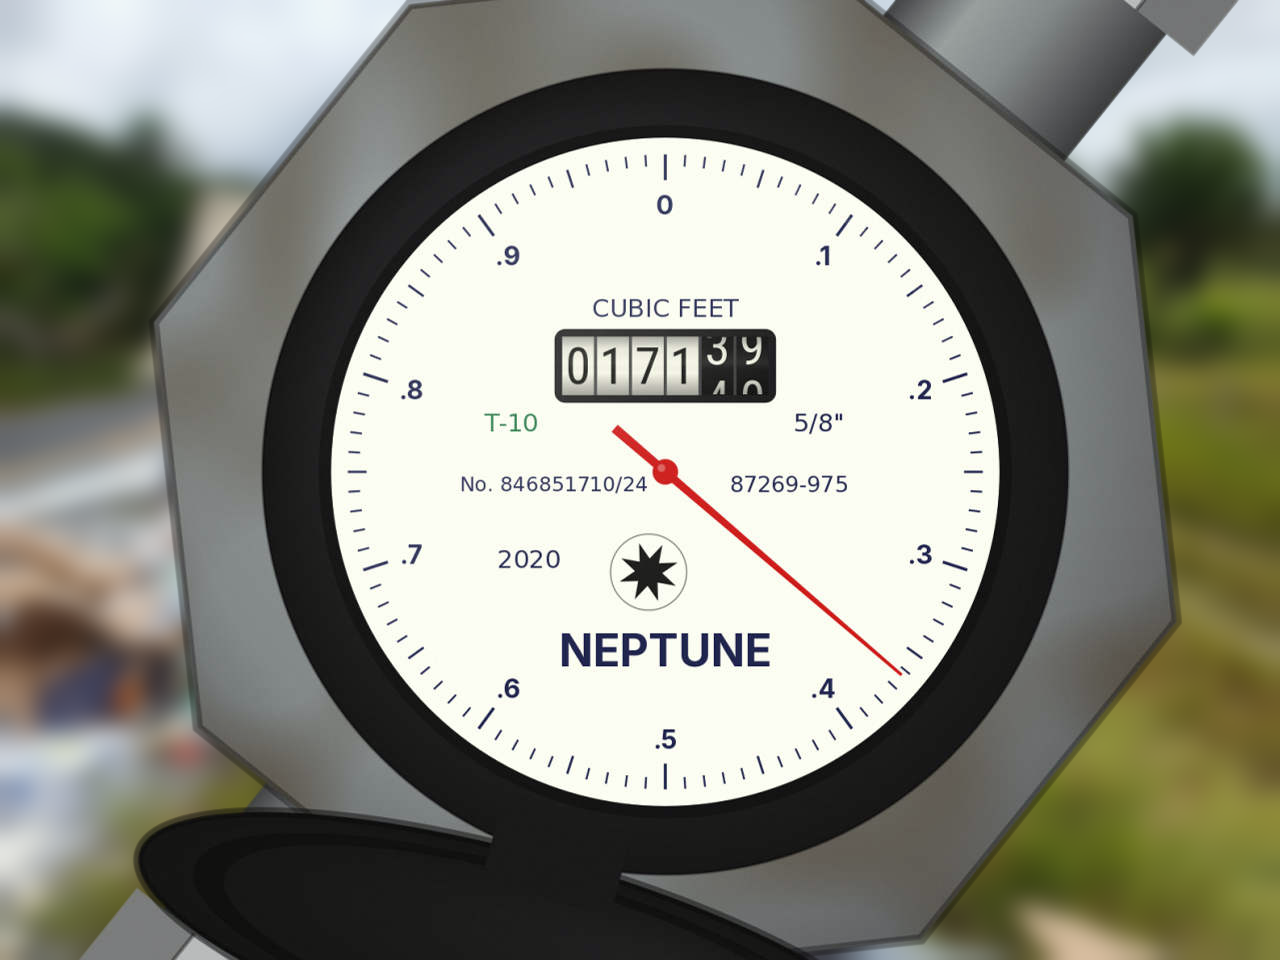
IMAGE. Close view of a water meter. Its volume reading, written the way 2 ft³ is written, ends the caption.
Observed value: 17139.36 ft³
